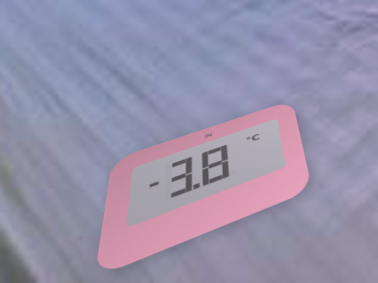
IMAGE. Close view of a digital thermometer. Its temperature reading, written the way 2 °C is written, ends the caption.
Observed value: -3.8 °C
